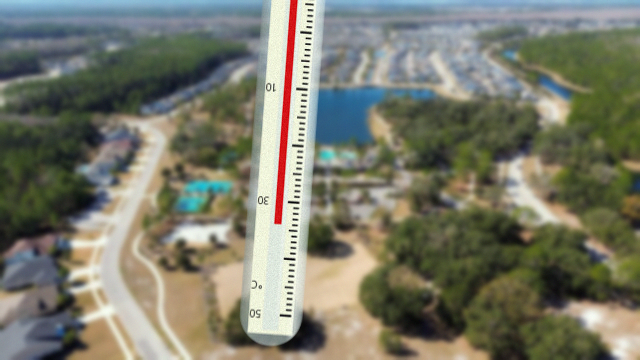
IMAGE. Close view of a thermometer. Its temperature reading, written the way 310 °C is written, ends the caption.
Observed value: 34 °C
